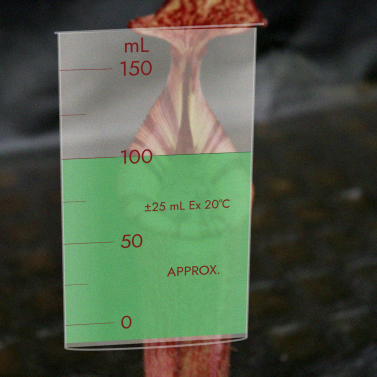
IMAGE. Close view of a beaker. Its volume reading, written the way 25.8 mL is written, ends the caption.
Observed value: 100 mL
